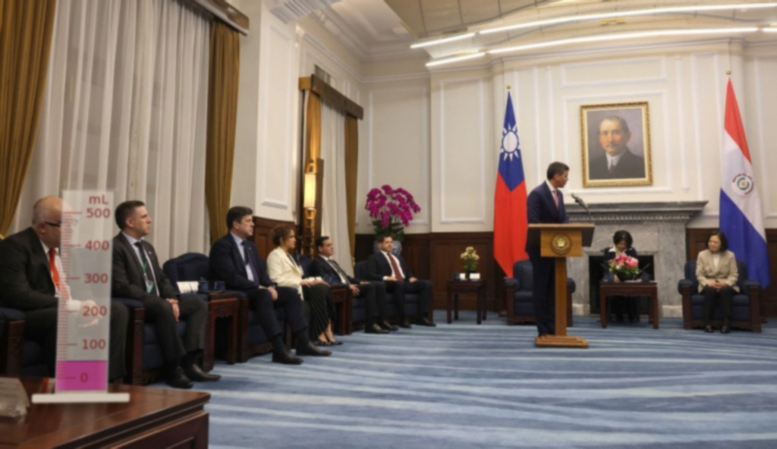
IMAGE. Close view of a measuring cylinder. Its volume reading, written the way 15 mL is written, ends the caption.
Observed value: 50 mL
